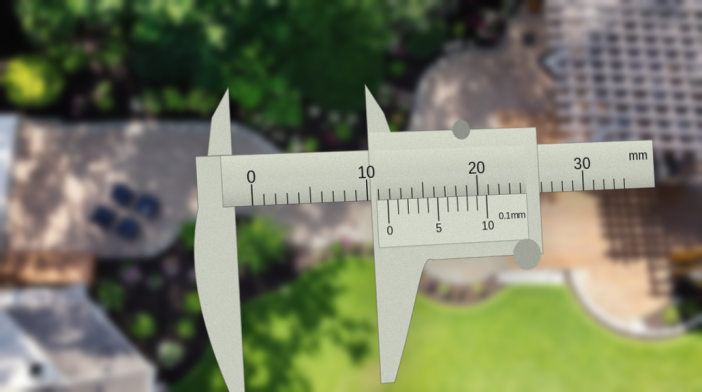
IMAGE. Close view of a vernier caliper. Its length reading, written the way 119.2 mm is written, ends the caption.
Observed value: 11.8 mm
